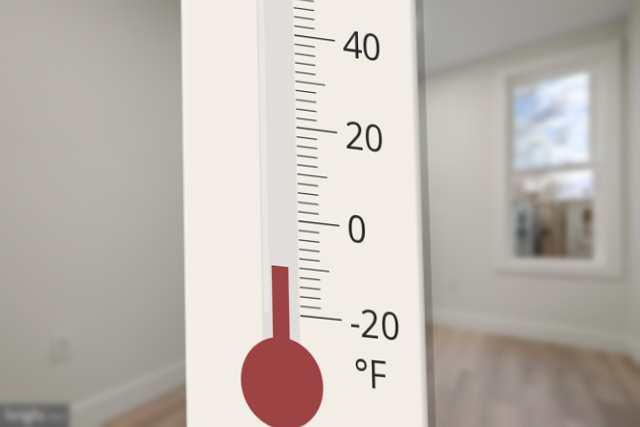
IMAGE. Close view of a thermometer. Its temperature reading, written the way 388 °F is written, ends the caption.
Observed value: -10 °F
